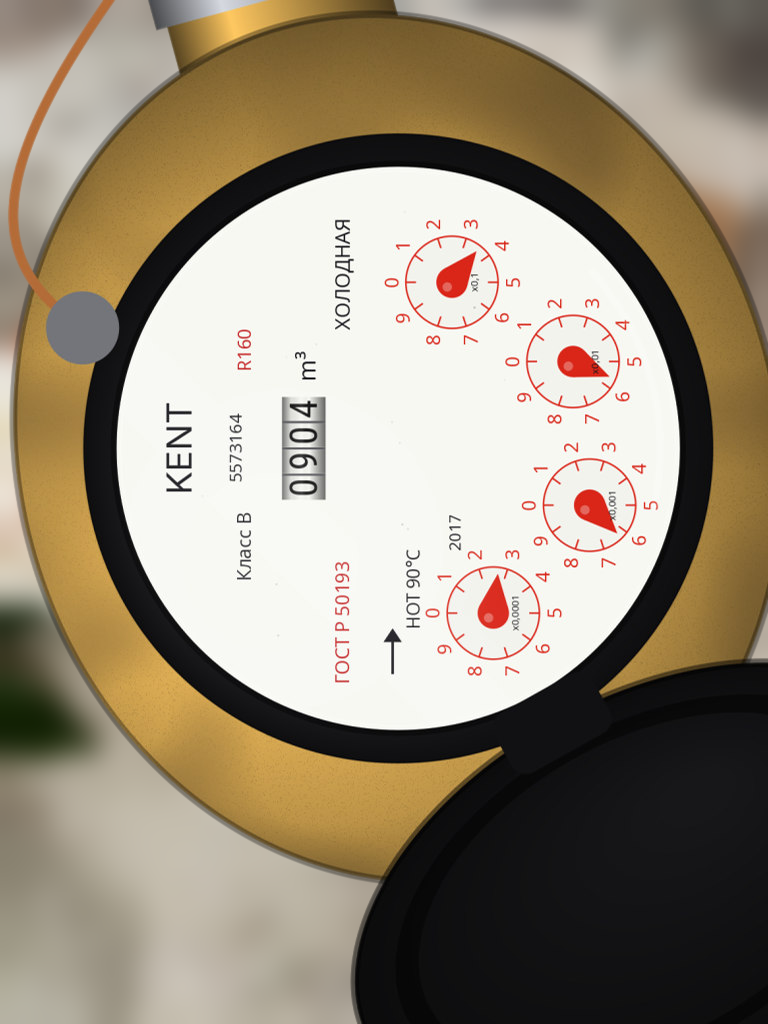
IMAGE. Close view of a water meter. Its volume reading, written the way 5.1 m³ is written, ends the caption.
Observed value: 904.3562 m³
